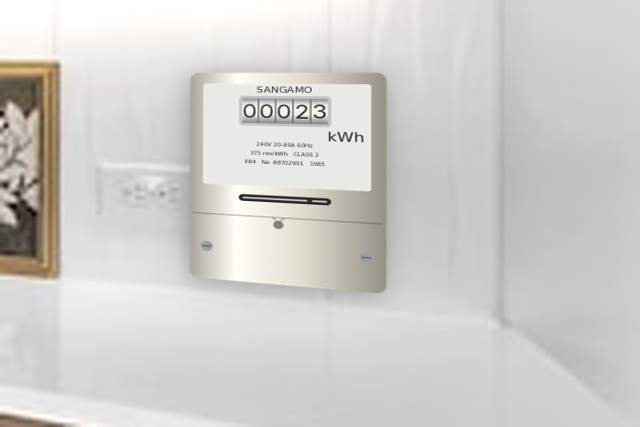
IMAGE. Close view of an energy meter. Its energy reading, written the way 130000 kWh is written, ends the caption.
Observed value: 23 kWh
